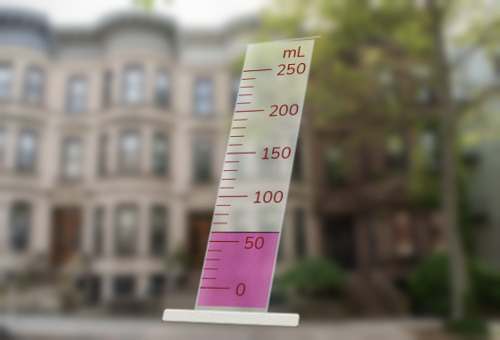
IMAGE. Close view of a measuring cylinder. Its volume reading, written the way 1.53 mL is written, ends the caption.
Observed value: 60 mL
